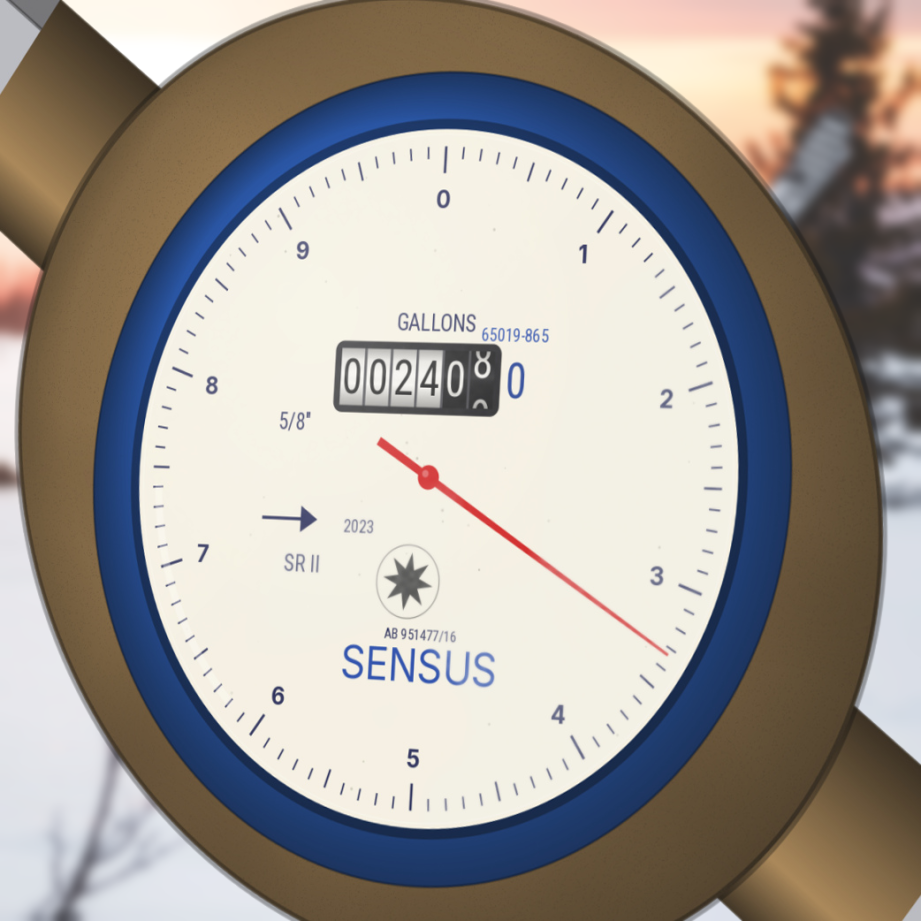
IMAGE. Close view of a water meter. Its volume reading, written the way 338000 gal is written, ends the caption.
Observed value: 24083.3 gal
